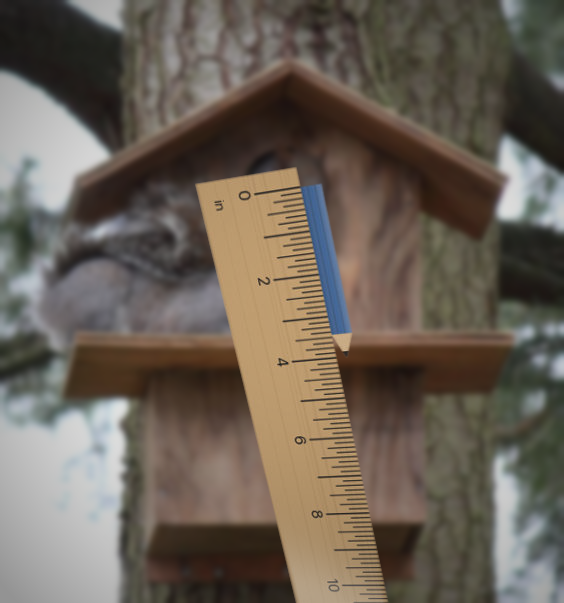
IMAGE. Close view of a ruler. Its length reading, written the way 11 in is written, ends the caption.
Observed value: 4 in
